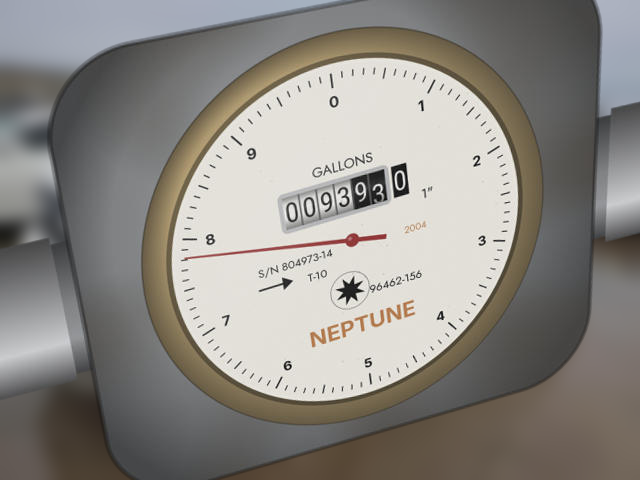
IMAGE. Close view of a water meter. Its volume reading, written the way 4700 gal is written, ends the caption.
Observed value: 93927.8 gal
